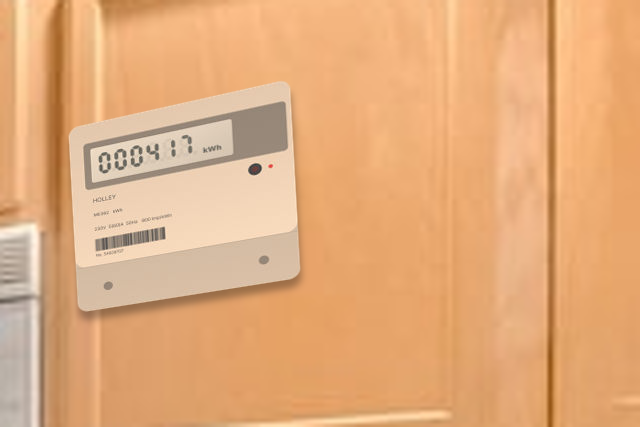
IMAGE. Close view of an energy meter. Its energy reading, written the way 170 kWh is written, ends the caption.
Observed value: 417 kWh
